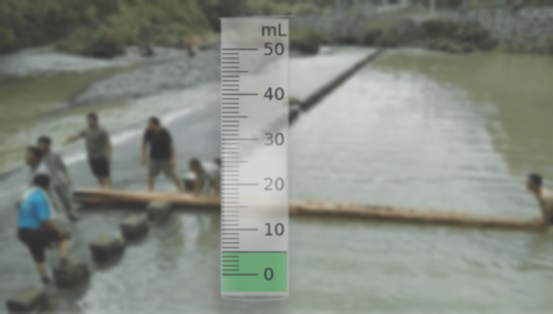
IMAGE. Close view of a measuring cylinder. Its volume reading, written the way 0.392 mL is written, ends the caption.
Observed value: 5 mL
